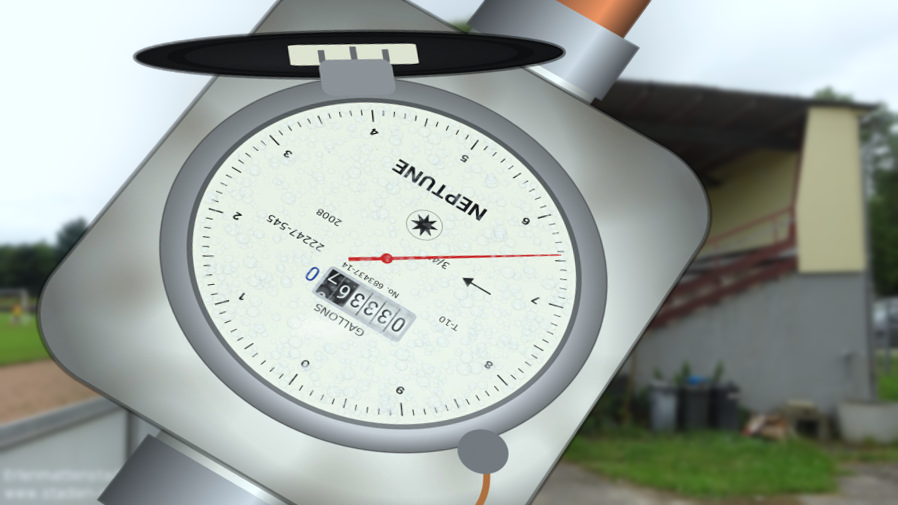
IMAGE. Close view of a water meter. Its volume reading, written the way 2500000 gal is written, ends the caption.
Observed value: 333666.4 gal
